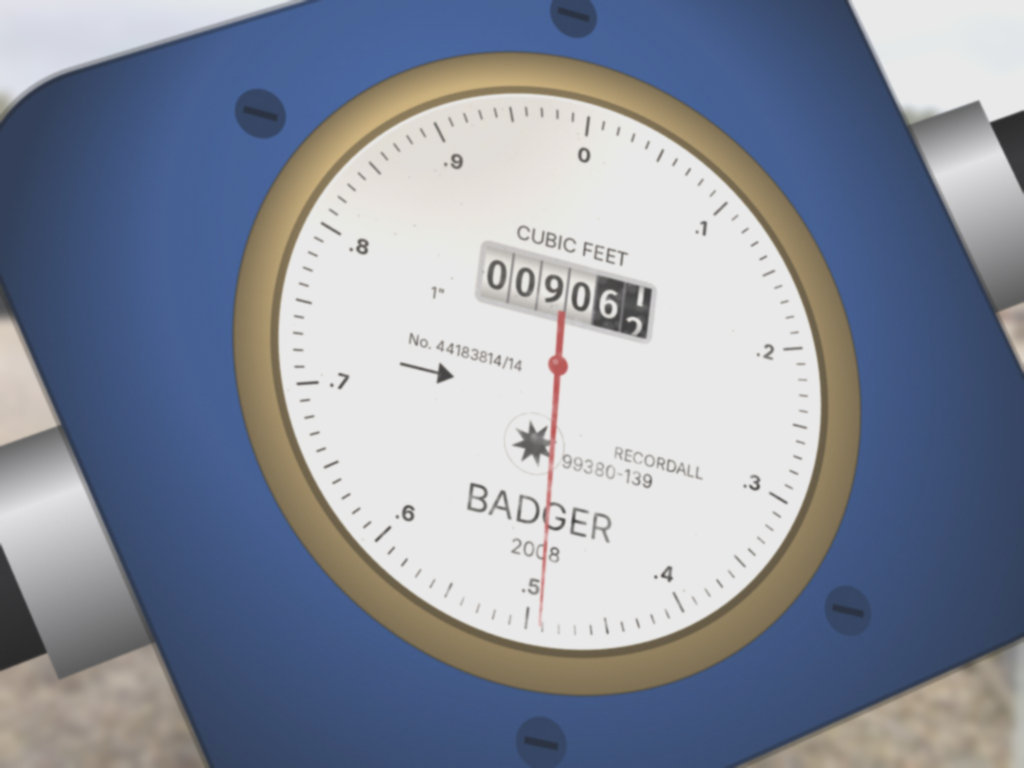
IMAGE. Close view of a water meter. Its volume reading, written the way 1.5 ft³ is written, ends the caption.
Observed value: 9061.49 ft³
